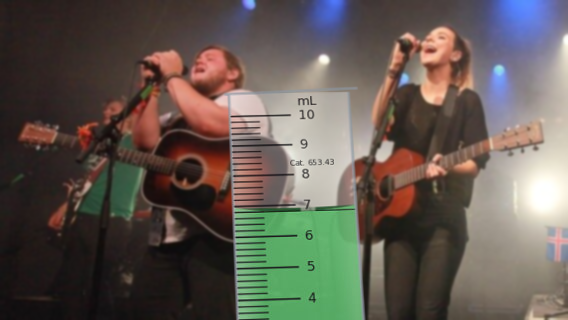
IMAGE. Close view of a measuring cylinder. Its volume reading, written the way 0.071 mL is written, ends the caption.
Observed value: 6.8 mL
